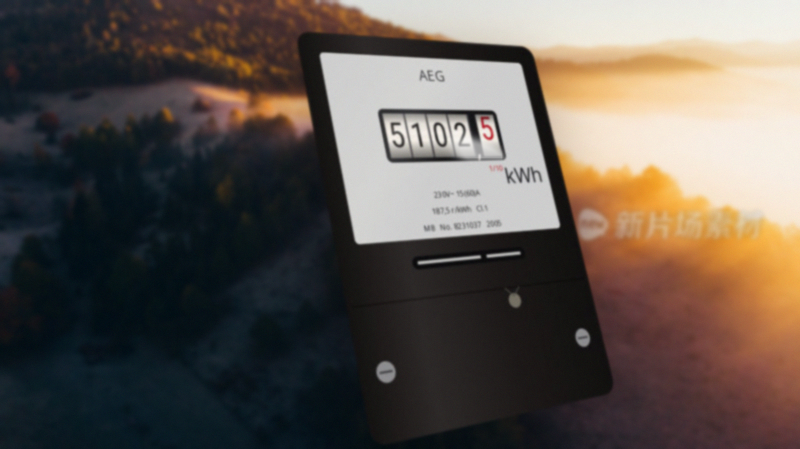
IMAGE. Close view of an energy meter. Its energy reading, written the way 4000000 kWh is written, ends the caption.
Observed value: 5102.5 kWh
